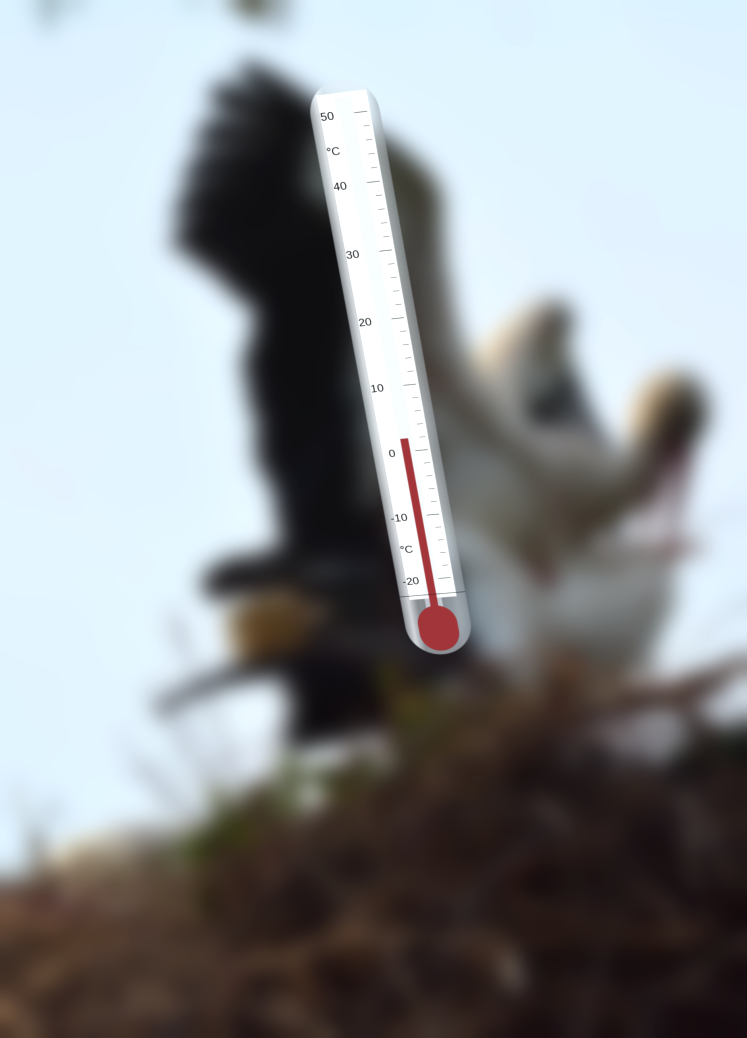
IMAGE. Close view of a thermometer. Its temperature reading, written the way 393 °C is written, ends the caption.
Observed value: 2 °C
